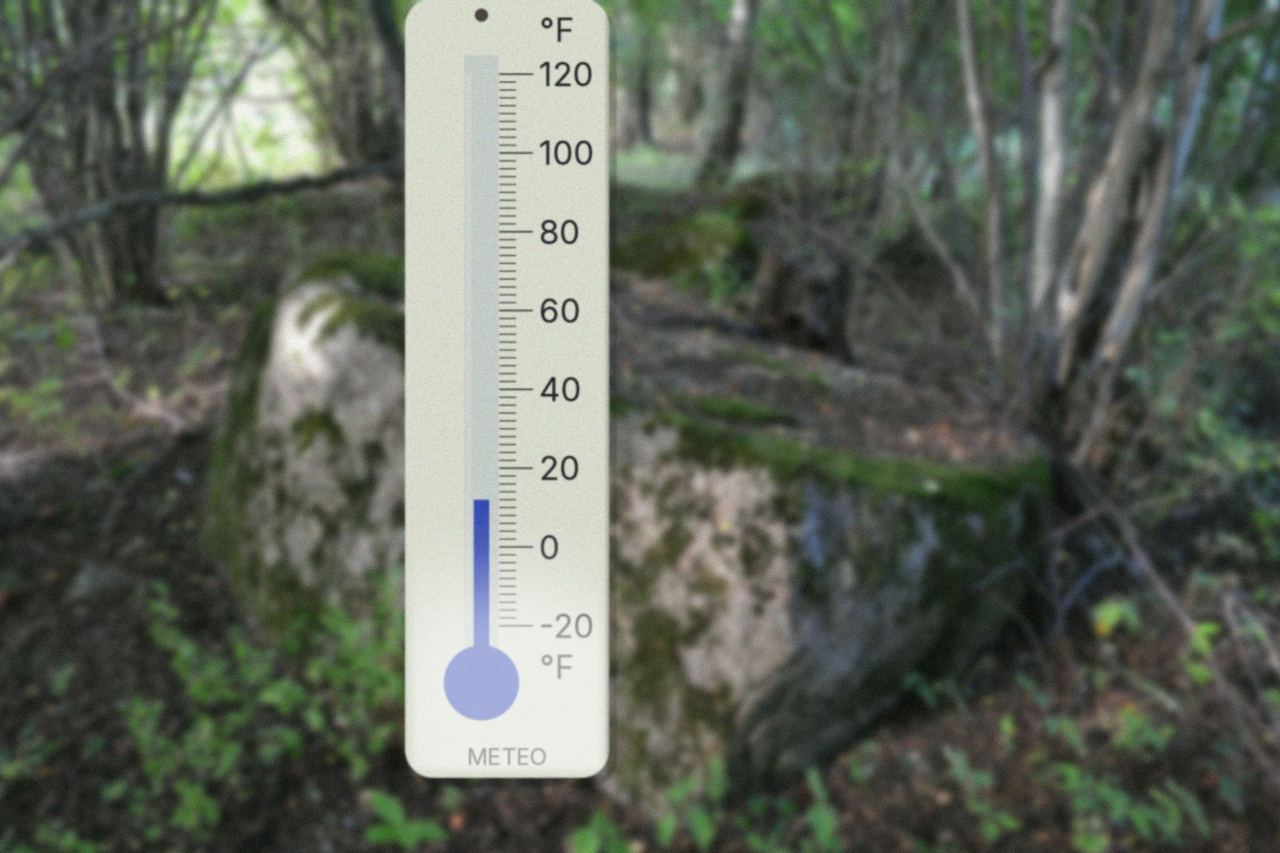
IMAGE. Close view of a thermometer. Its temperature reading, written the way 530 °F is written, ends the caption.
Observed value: 12 °F
